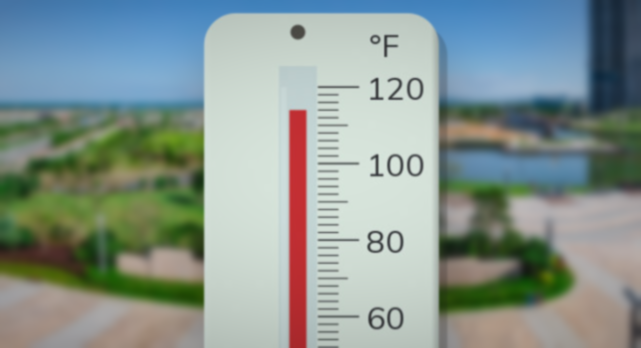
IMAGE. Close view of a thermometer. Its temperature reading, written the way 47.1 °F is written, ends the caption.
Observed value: 114 °F
